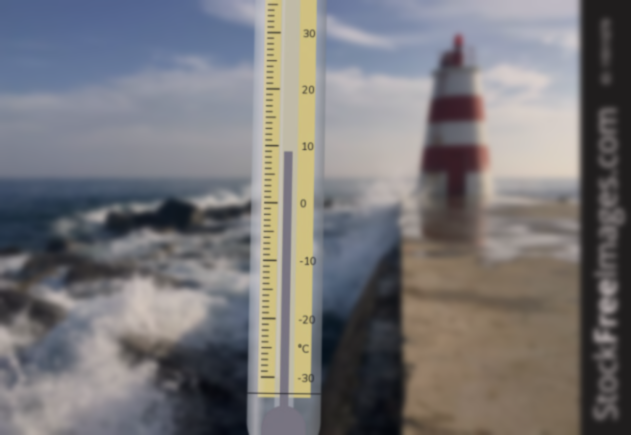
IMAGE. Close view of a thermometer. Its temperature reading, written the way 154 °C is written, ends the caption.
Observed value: 9 °C
